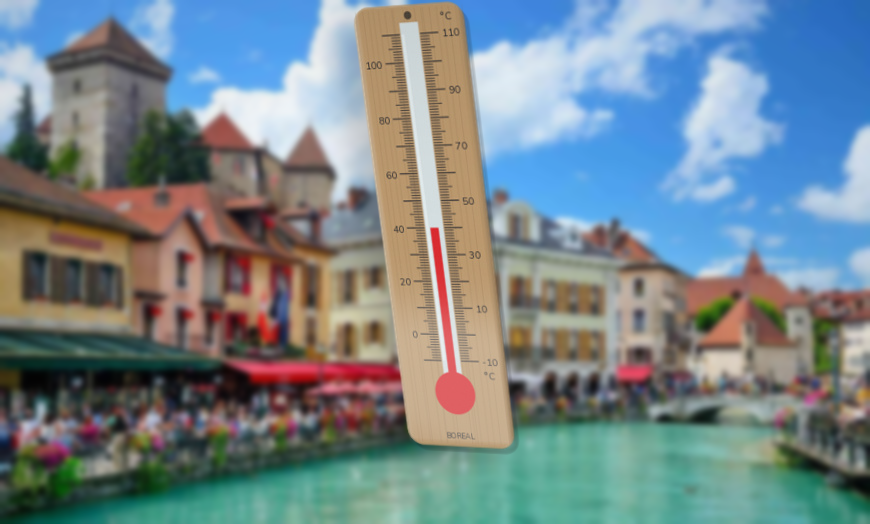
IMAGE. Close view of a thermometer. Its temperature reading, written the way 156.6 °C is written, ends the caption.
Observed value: 40 °C
